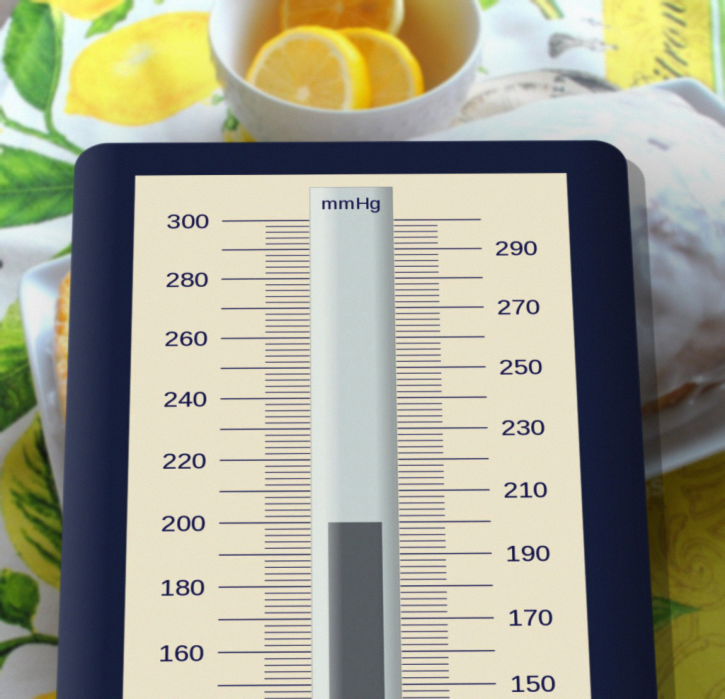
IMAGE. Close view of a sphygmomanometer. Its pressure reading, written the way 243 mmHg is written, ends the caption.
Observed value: 200 mmHg
